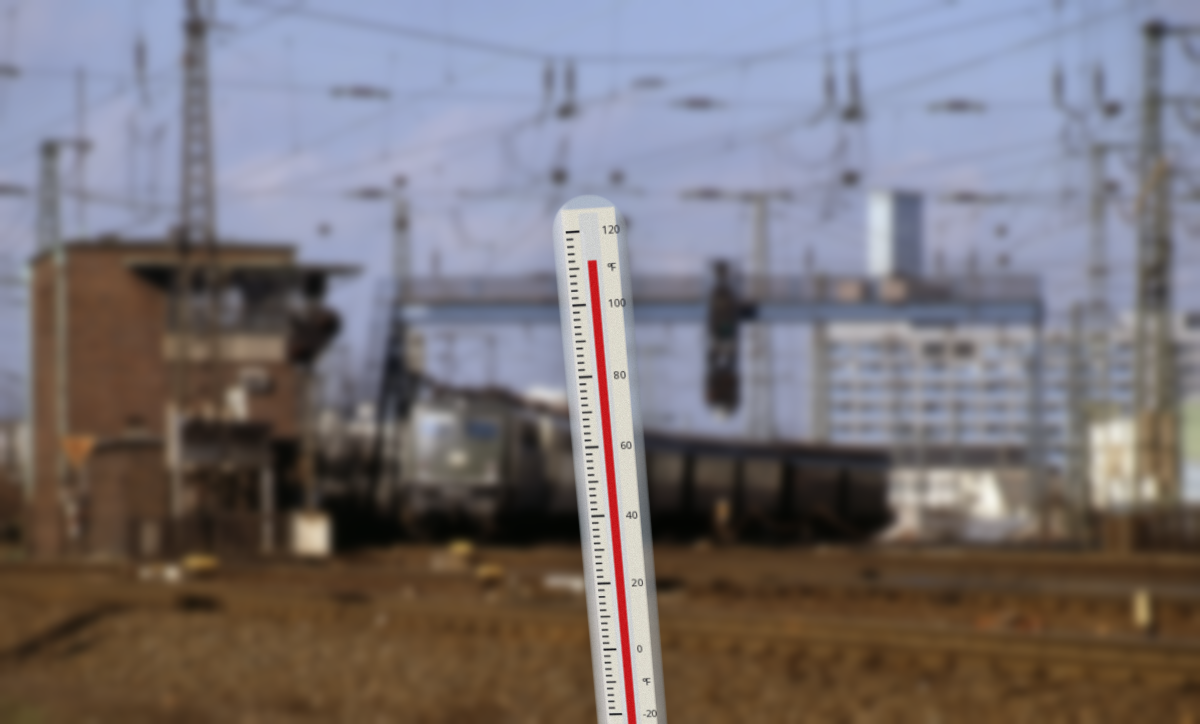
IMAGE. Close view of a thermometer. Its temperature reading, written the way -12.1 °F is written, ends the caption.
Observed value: 112 °F
